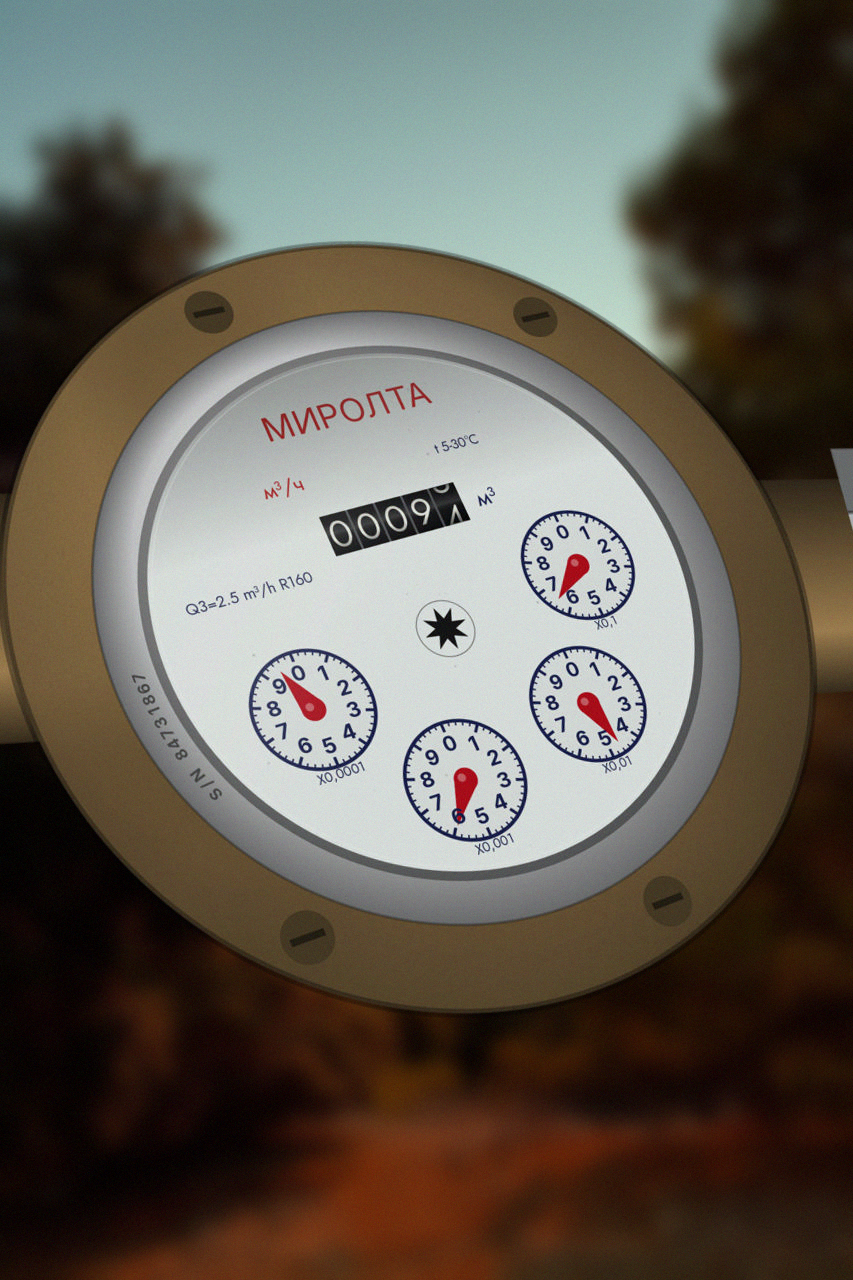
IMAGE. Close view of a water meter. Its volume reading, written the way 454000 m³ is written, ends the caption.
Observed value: 93.6459 m³
